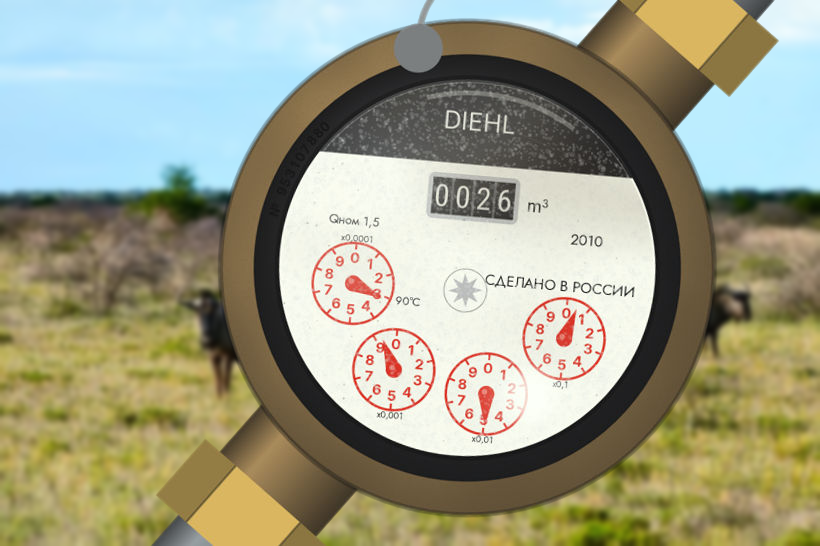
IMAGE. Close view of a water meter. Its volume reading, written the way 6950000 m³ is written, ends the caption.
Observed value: 26.0493 m³
